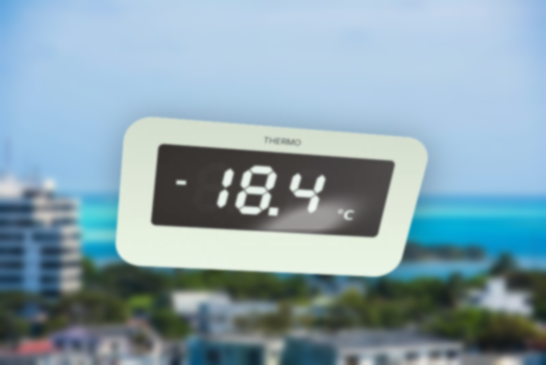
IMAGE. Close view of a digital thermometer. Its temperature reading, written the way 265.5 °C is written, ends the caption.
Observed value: -18.4 °C
